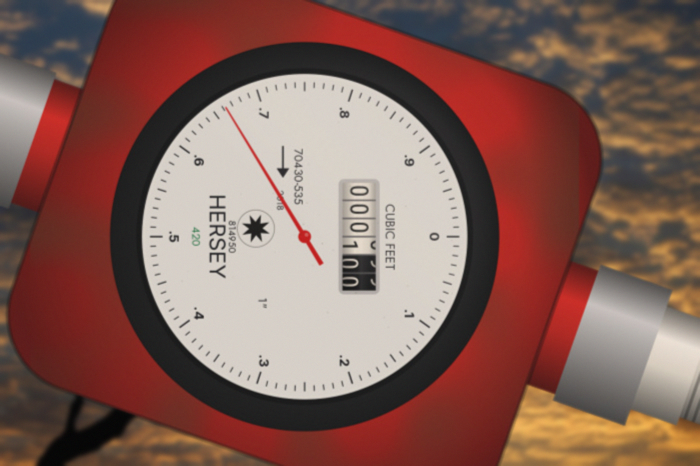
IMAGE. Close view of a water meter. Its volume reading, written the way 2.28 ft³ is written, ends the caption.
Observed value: 99.66 ft³
